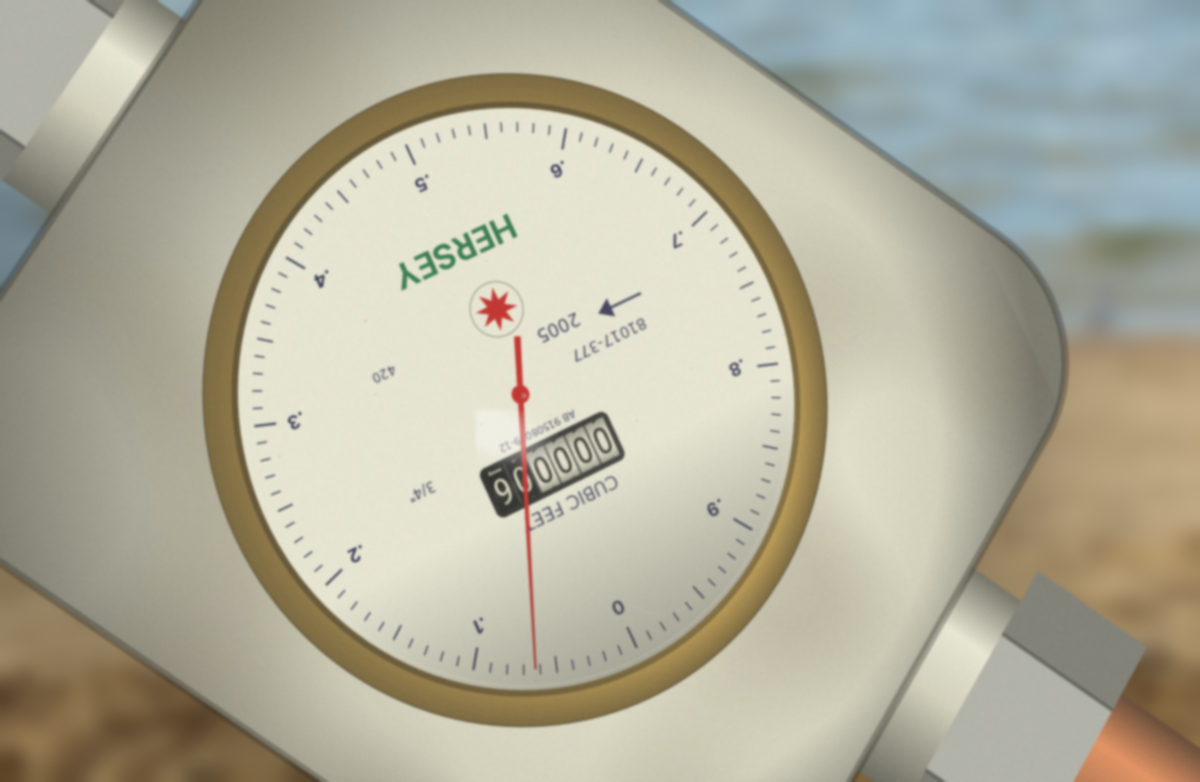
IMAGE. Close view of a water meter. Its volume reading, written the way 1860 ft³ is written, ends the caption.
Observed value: 6.06 ft³
